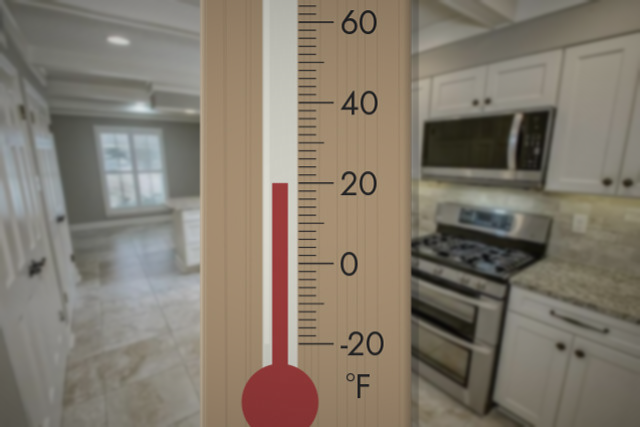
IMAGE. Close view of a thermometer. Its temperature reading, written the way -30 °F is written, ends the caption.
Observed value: 20 °F
